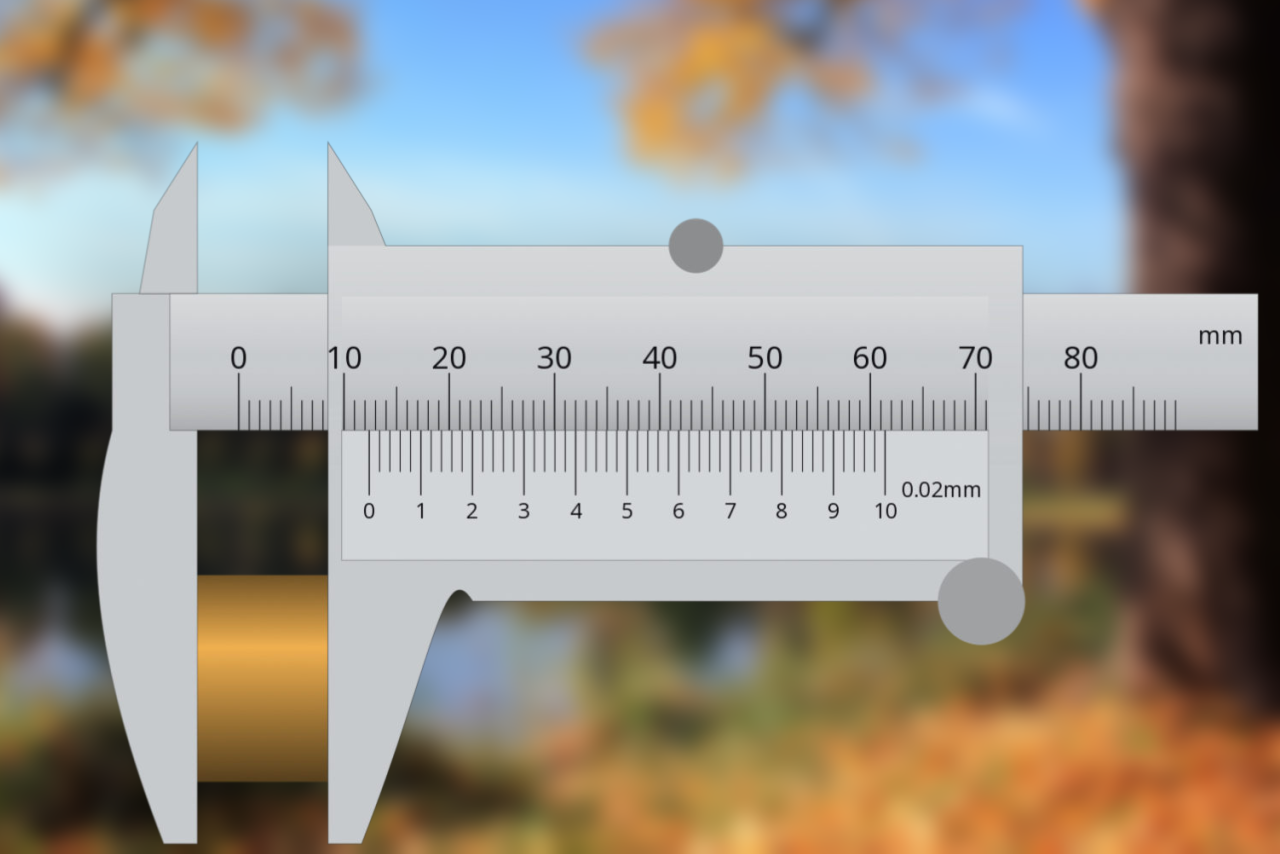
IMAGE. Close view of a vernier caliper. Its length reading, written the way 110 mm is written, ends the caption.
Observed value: 12.4 mm
